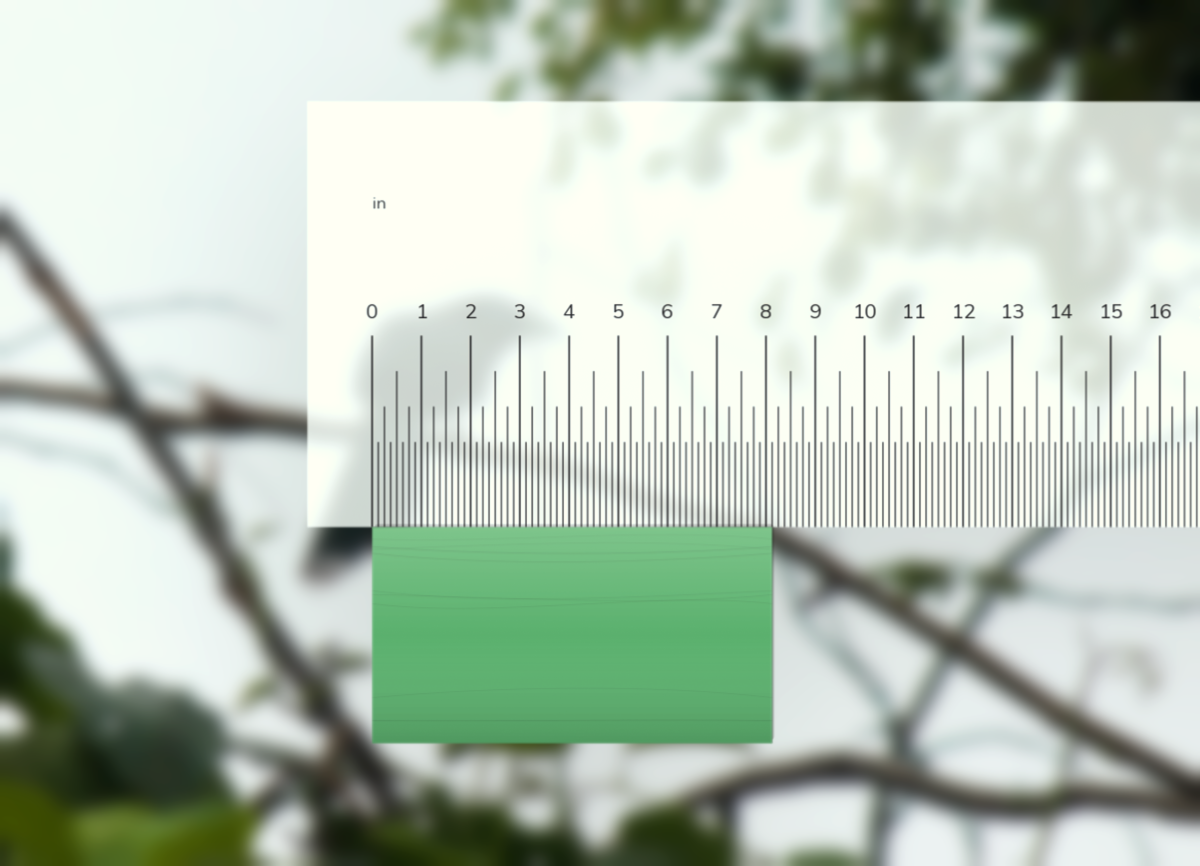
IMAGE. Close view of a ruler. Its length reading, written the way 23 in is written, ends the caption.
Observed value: 8.125 in
